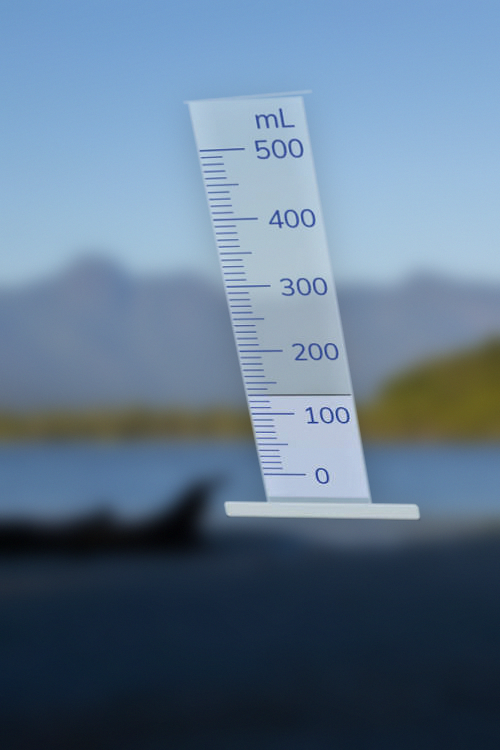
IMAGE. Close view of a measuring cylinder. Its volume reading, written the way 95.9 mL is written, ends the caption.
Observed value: 130 mL
